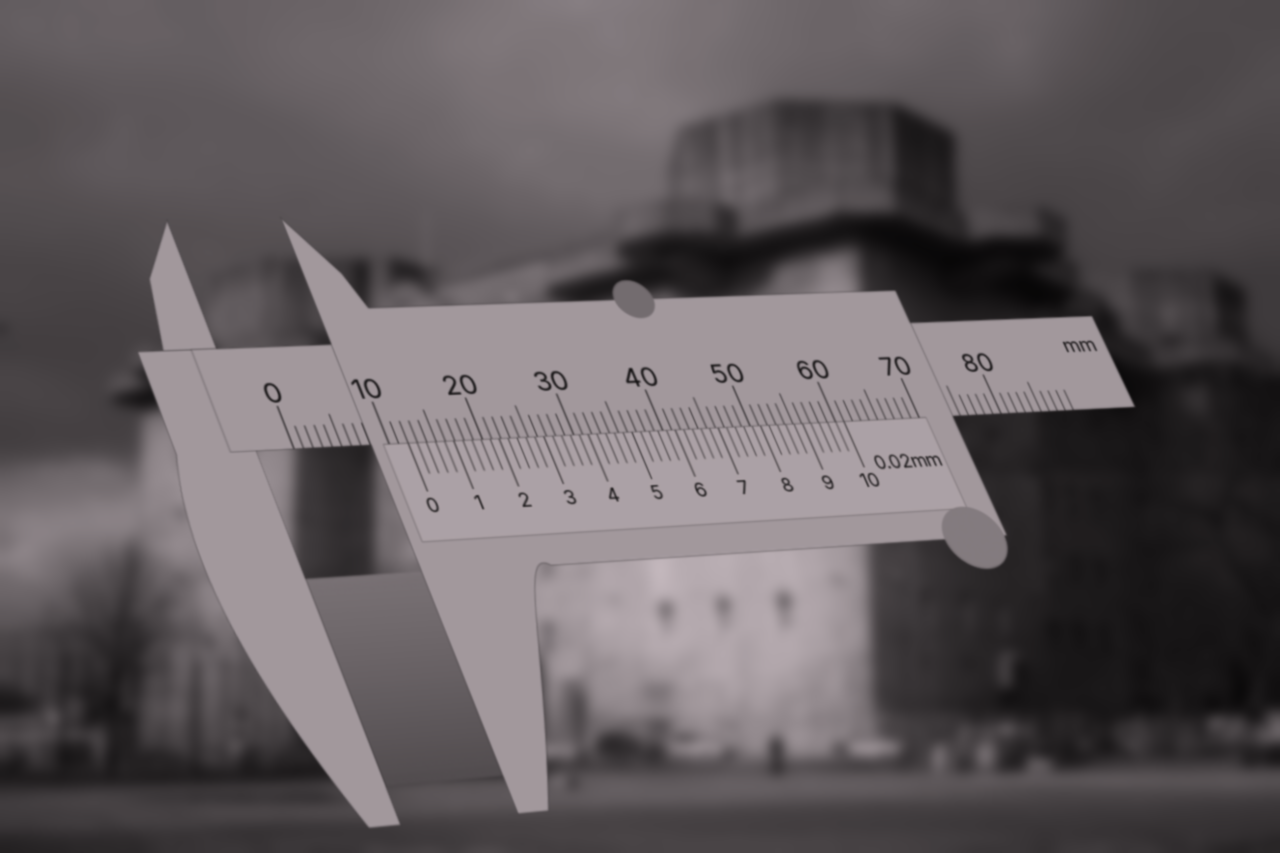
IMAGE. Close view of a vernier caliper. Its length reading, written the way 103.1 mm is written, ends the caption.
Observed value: 12.0 mm
